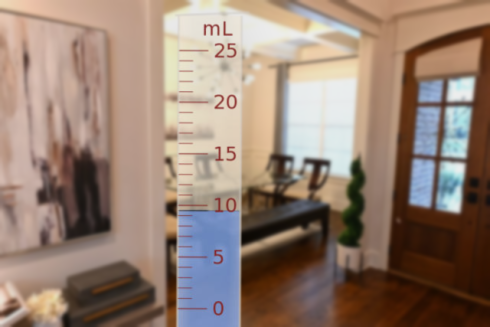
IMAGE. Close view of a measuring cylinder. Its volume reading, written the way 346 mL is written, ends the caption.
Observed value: 9.5 mL
